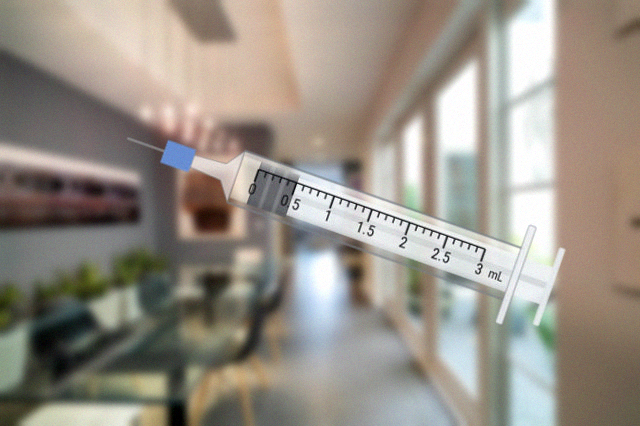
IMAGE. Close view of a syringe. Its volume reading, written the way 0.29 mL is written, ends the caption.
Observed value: 0 mL
